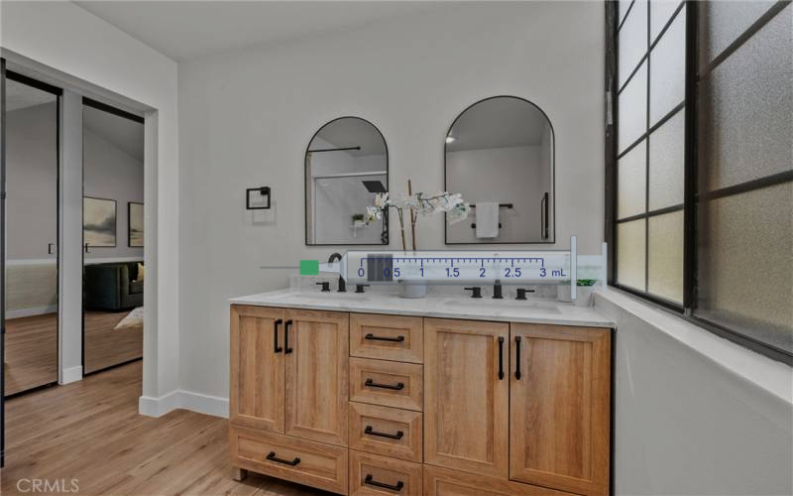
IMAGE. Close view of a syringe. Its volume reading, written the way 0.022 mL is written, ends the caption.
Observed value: 0.1 mL
